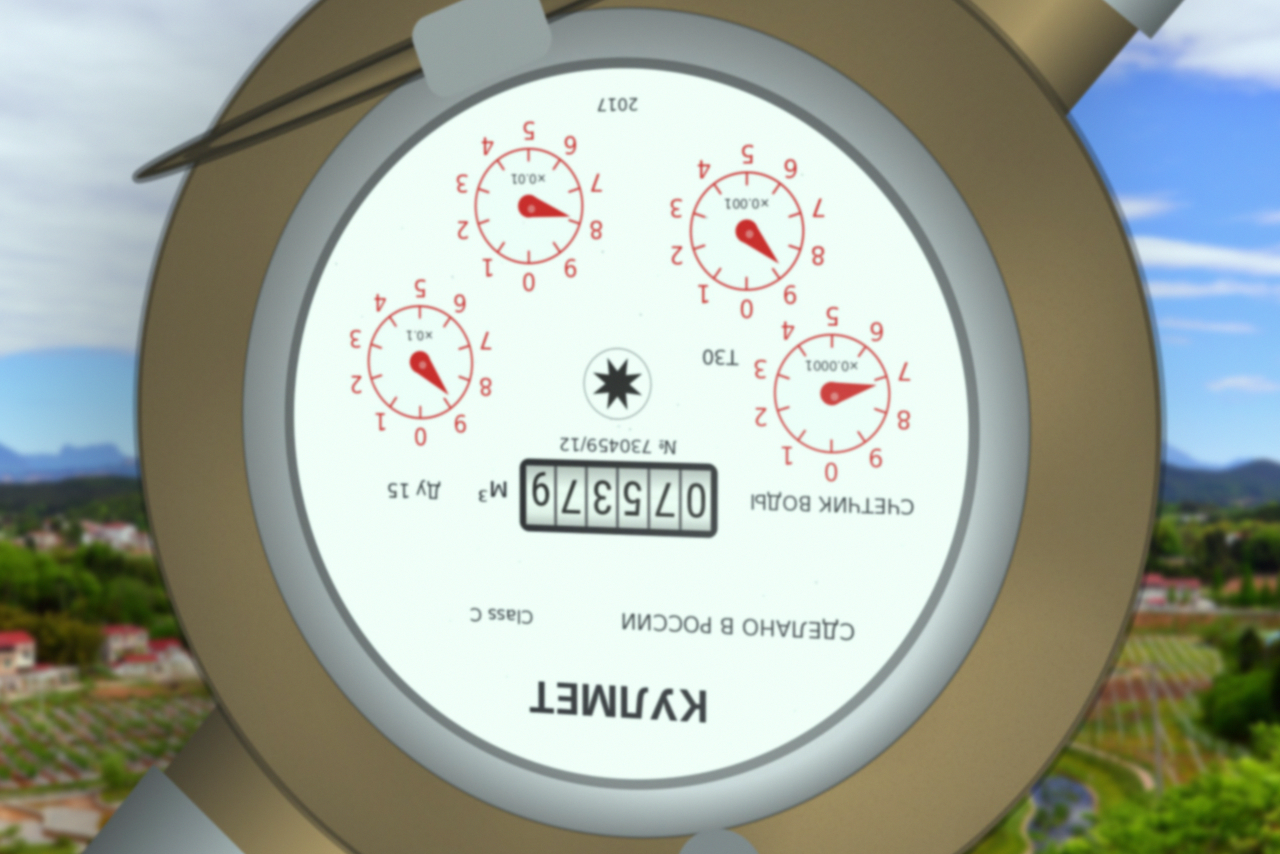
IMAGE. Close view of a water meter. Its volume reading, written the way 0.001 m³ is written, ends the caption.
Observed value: 75378.8787 m³
